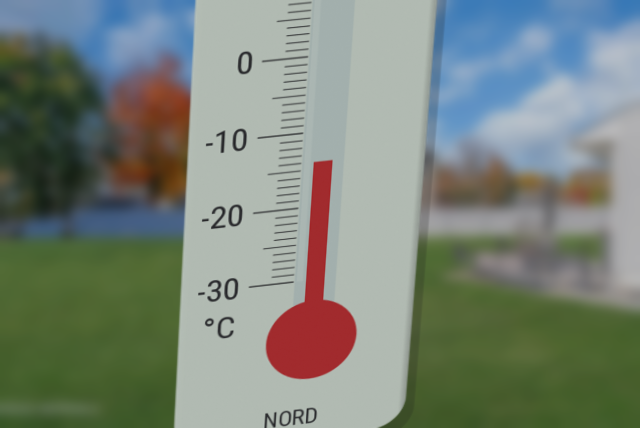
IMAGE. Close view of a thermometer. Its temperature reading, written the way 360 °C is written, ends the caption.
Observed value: -14 °C
